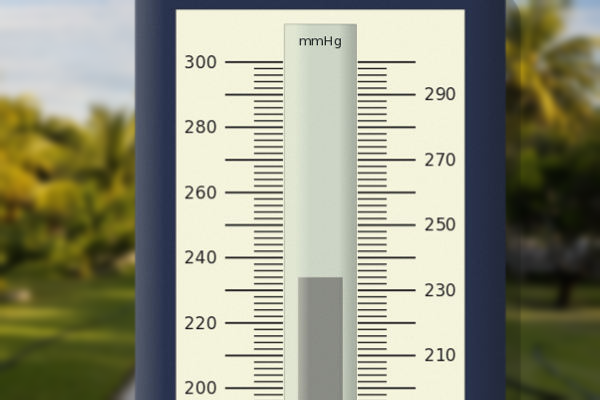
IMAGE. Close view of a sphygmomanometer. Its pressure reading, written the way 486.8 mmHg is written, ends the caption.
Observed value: 234 mmHg
